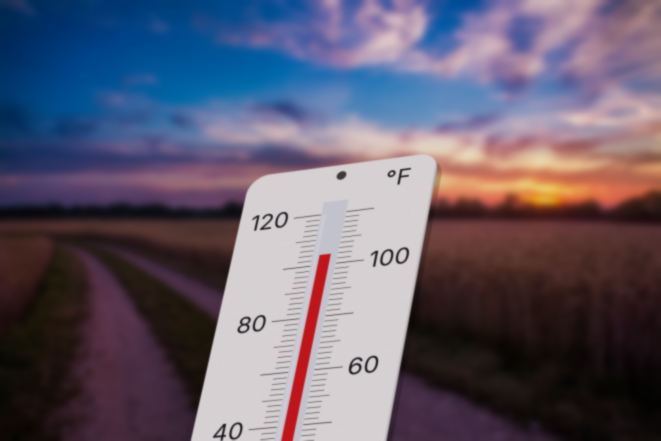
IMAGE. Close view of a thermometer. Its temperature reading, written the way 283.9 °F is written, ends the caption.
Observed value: 104 °F
